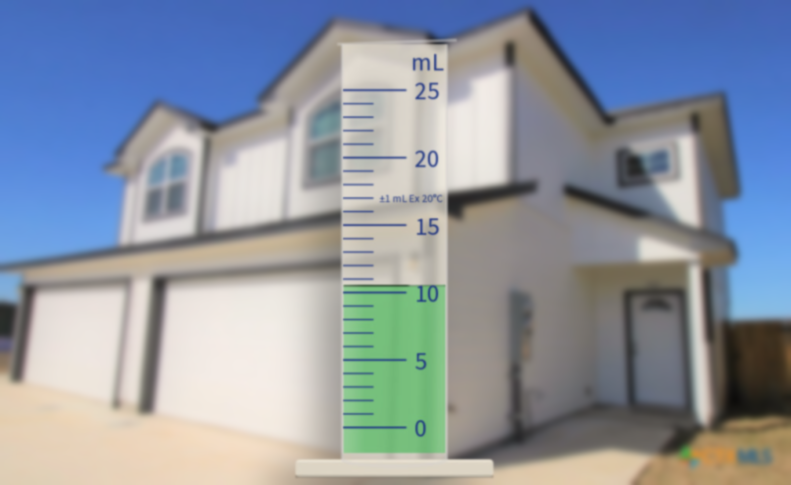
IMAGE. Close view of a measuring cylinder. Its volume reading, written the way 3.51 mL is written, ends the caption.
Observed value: 10.5 mL
